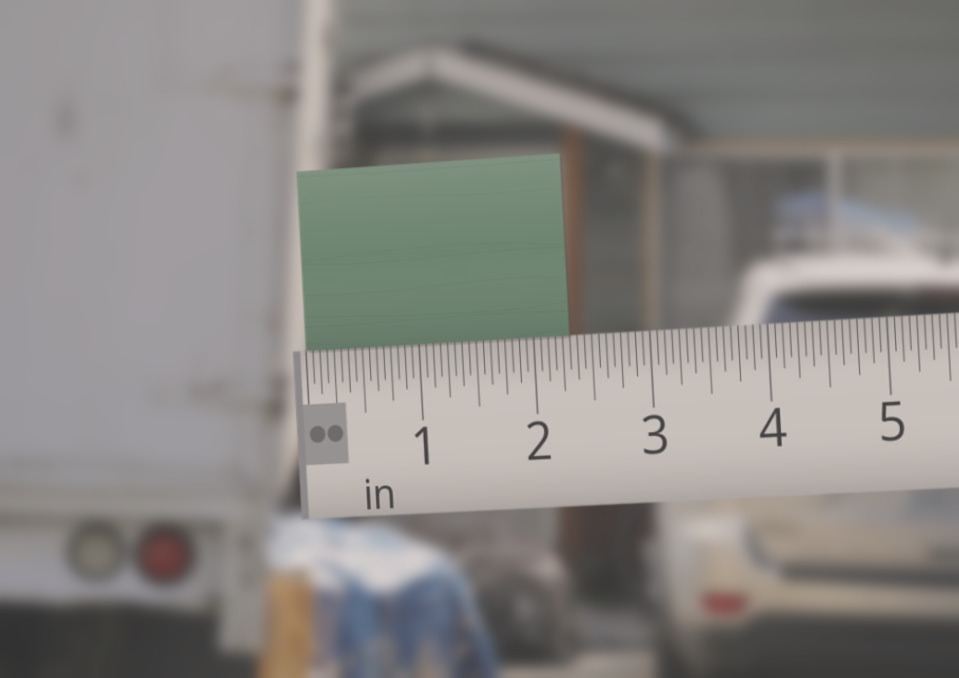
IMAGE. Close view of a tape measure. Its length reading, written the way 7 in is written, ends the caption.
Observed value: 2.3125 in
